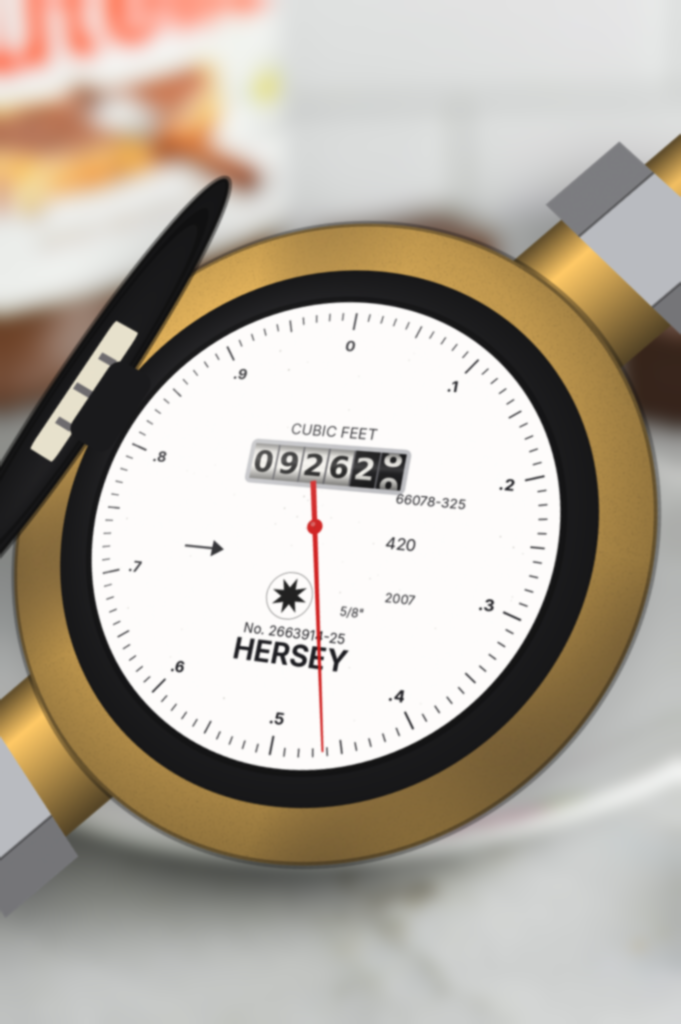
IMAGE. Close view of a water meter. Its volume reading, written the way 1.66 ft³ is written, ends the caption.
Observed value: 92628.46 ft³
